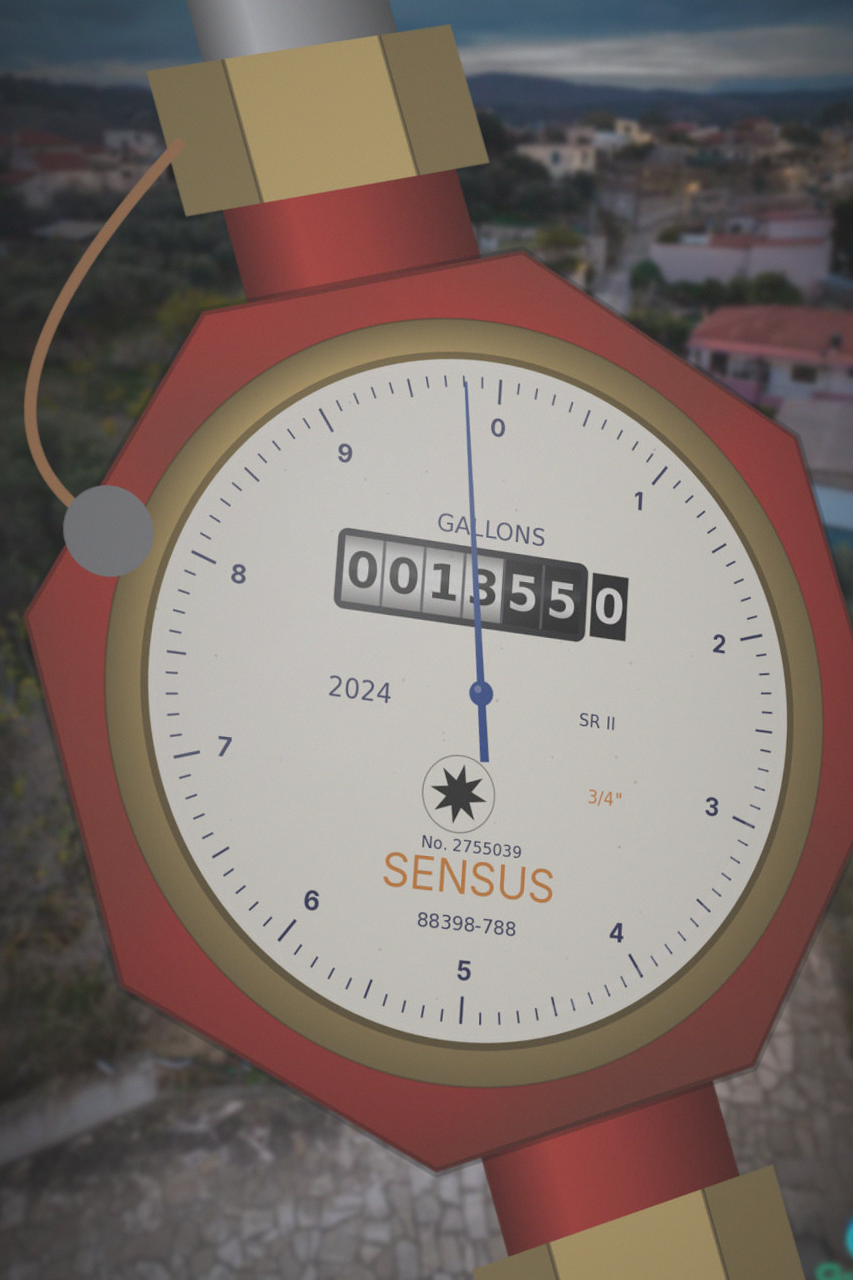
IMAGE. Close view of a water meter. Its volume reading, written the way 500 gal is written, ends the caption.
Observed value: 13549.8 gal
